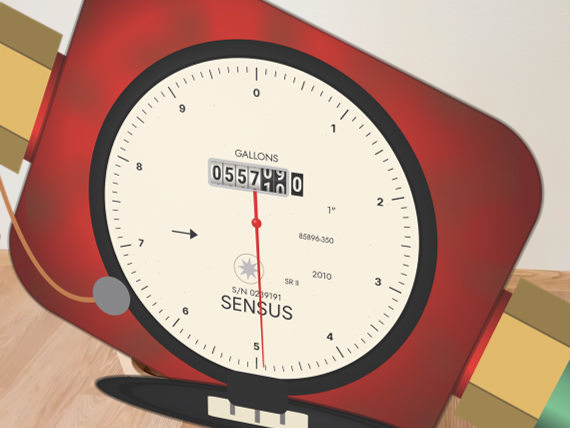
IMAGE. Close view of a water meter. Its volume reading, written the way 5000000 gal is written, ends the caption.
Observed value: 557094.9 gal
